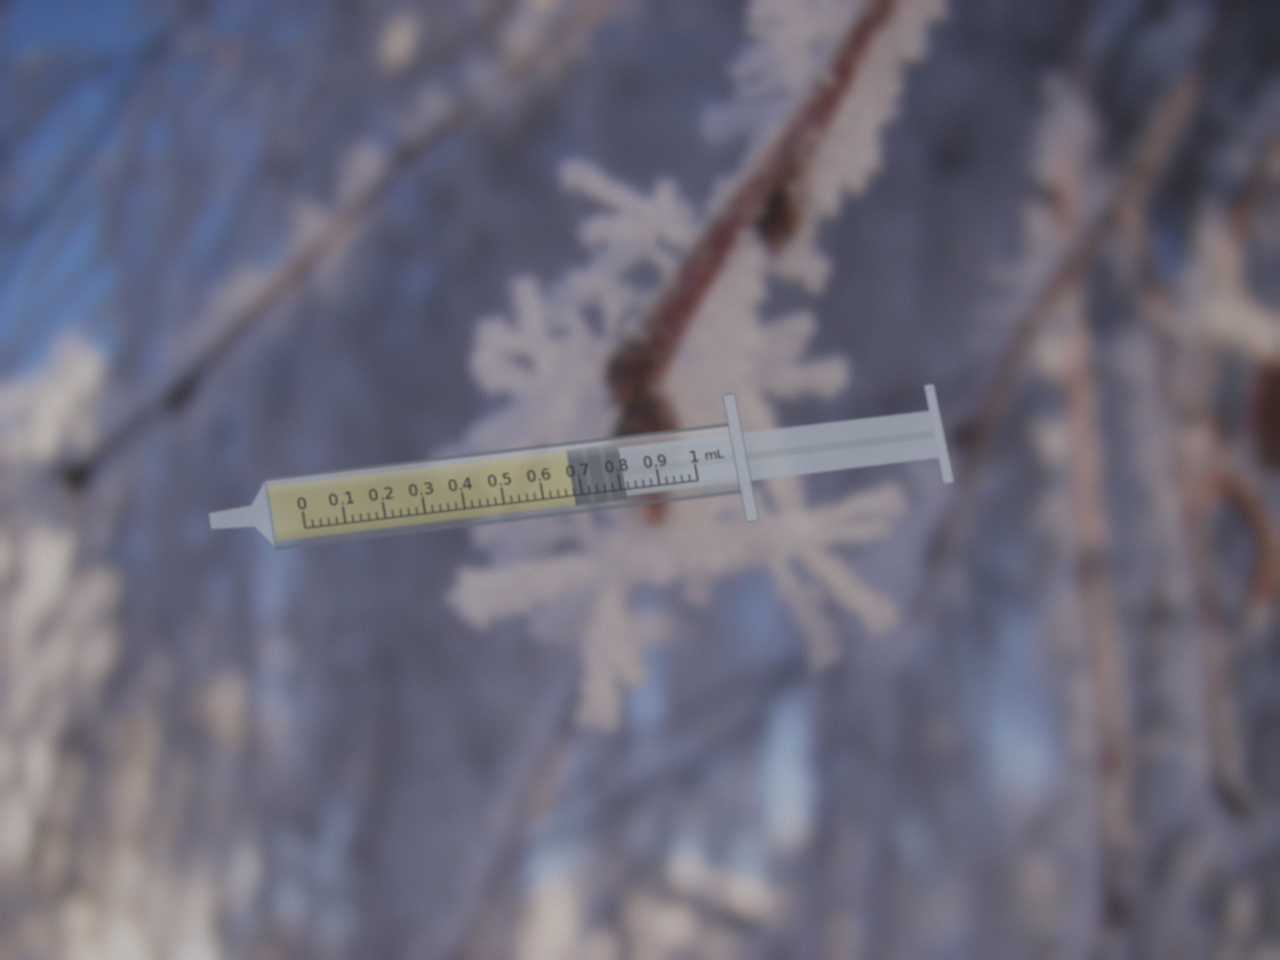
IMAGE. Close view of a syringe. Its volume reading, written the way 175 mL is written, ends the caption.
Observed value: 0.68 mL
